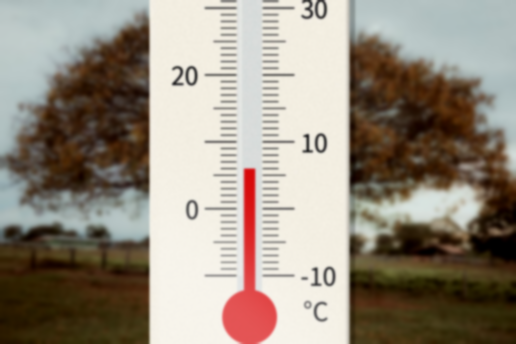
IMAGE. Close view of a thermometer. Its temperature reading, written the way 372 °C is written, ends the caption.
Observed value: 6 °C
